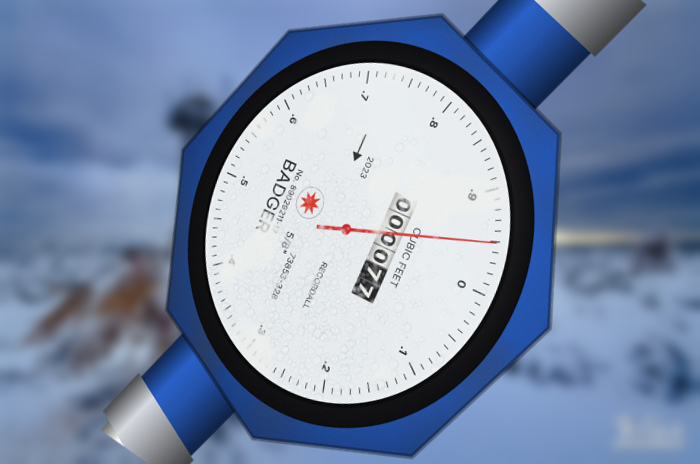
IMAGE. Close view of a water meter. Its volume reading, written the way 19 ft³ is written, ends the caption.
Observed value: 76.95 ft³
